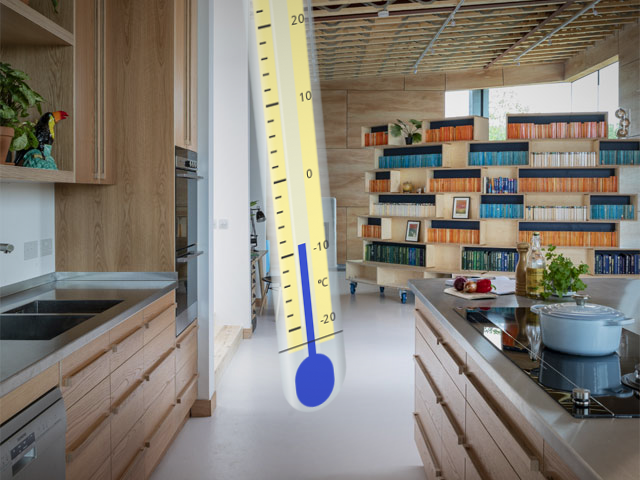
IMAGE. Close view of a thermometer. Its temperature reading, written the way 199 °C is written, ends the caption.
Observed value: -9 °C
